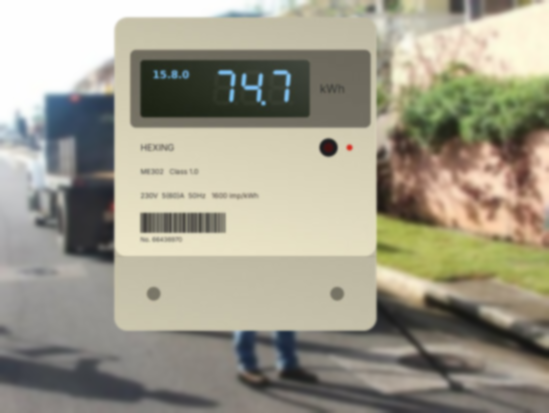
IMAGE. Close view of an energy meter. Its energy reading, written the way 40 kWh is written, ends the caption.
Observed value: 74.7 kWh
